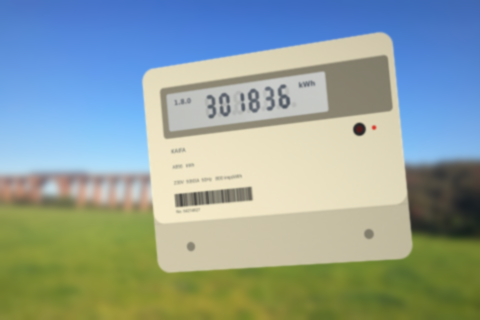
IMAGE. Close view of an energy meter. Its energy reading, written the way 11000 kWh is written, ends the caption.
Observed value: 301836 kWh
